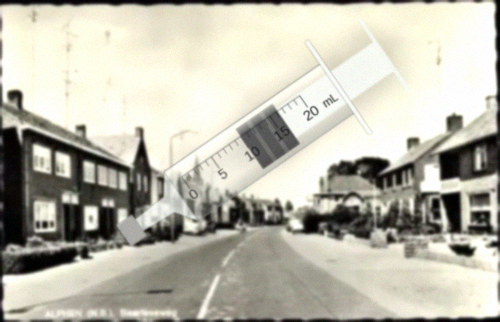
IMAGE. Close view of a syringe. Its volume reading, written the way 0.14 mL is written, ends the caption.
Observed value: 10 mL
